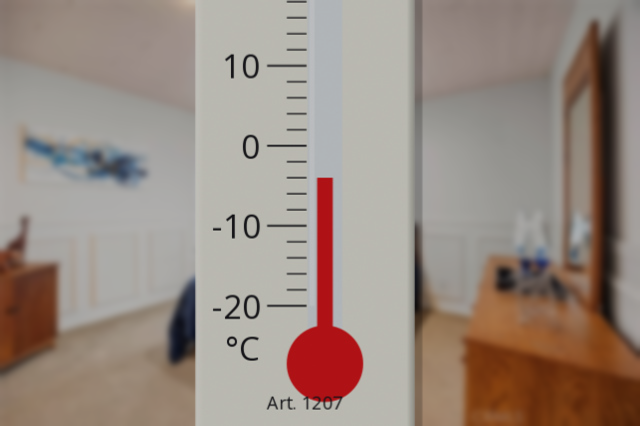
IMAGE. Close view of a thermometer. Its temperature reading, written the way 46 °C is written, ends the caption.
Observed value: -4 °C
